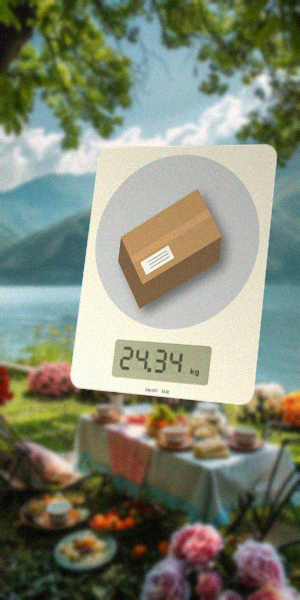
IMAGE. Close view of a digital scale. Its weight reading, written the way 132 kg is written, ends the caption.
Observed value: 24.34 kg
